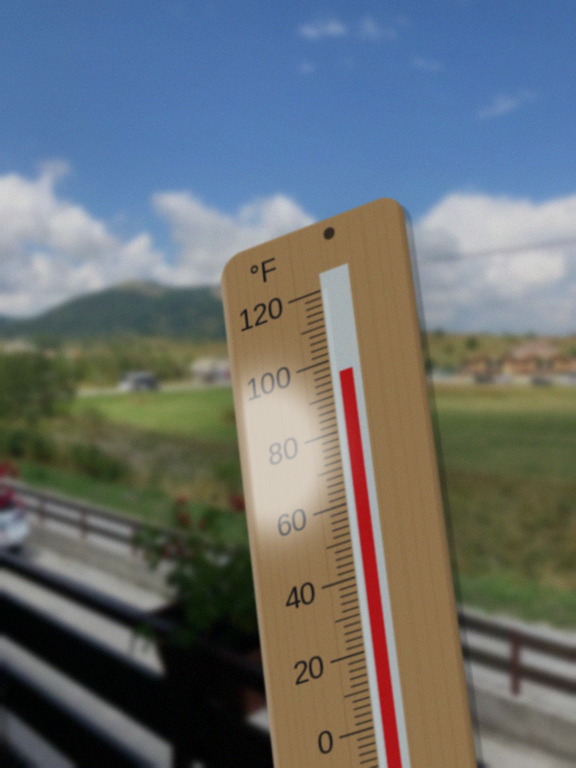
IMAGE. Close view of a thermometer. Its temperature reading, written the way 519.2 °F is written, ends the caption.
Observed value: 96 °F
